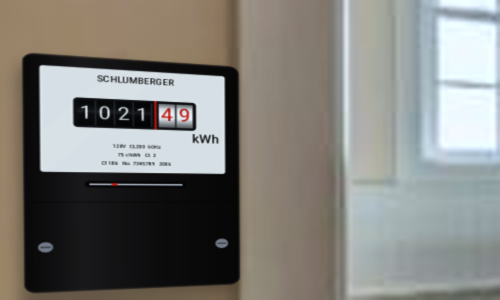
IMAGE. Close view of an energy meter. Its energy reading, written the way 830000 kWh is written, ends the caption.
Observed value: 1021.49 kWh
